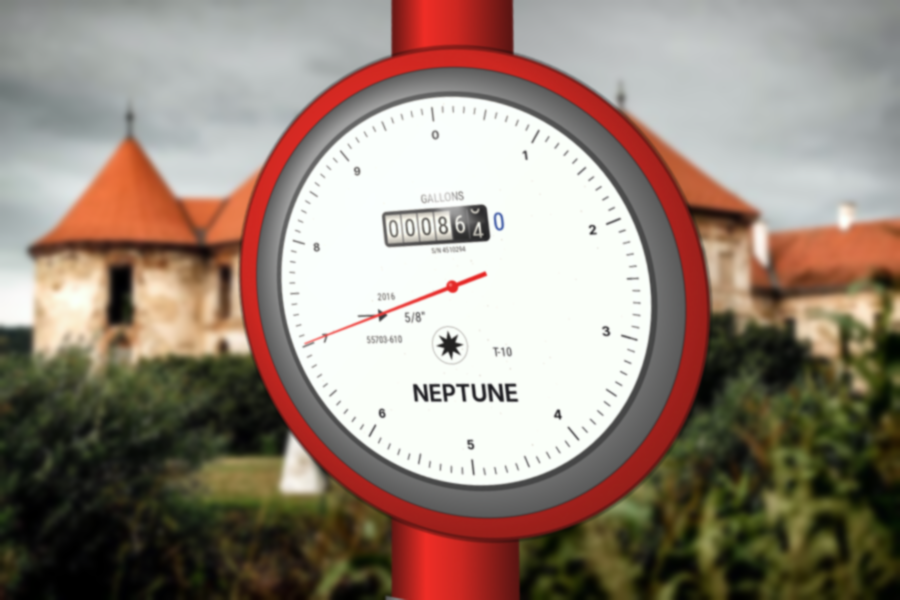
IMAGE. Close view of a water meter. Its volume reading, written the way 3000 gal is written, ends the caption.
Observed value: 8637.0 gal
